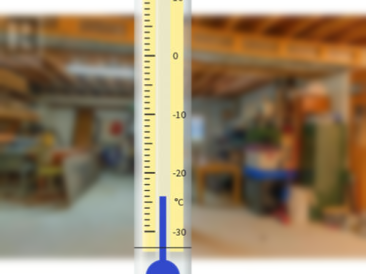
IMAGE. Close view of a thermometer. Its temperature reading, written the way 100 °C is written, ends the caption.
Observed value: -24 °C
